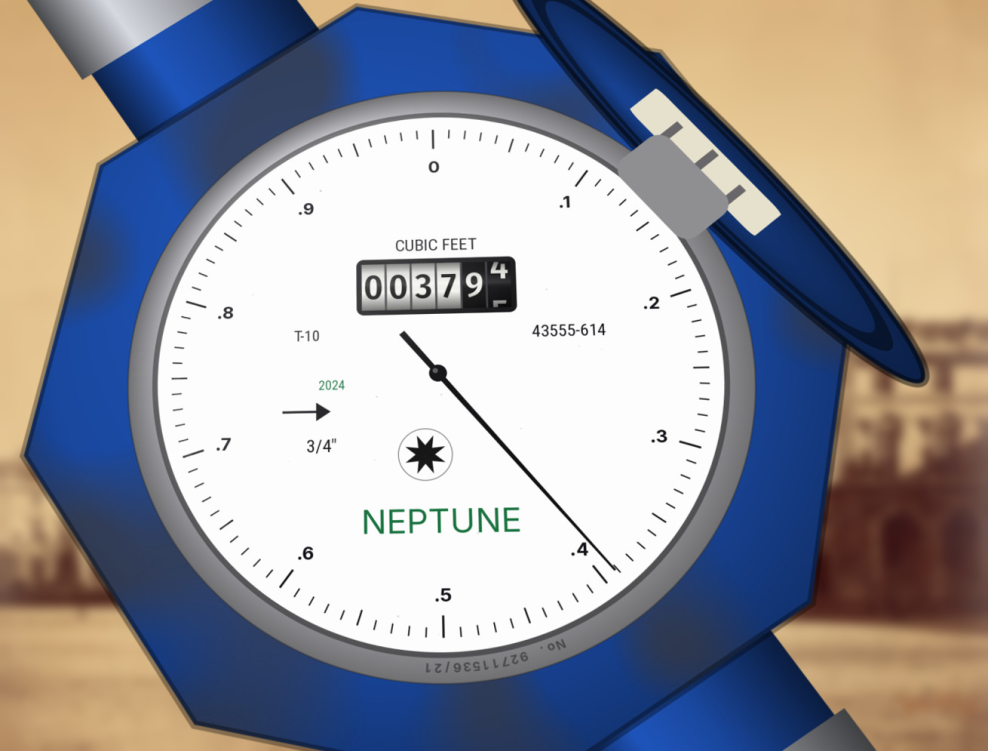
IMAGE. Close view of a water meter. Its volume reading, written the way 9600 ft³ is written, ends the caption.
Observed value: 3794.39 ft³
